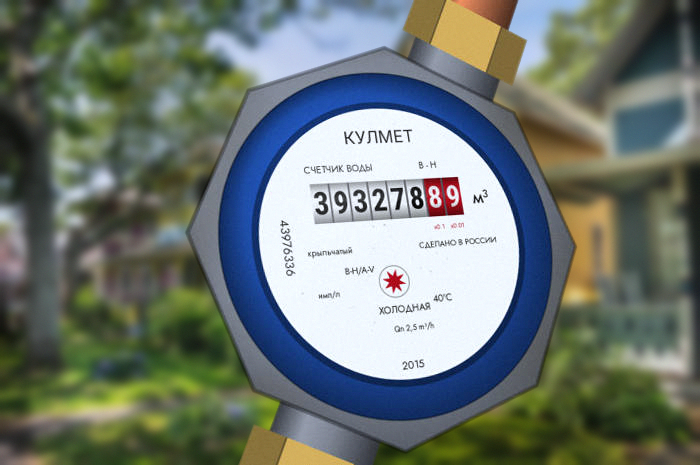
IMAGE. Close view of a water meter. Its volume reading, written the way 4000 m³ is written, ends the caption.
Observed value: 393278.89 m³
